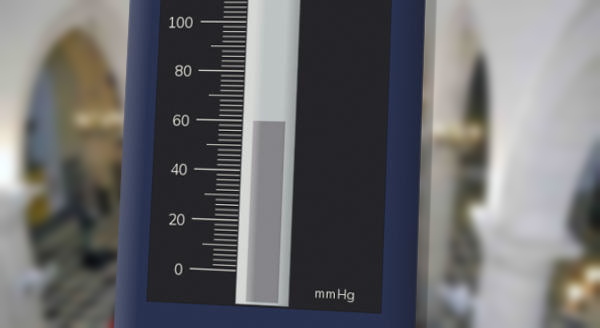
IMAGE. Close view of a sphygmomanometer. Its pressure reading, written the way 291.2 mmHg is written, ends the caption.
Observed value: 60 mmHg
